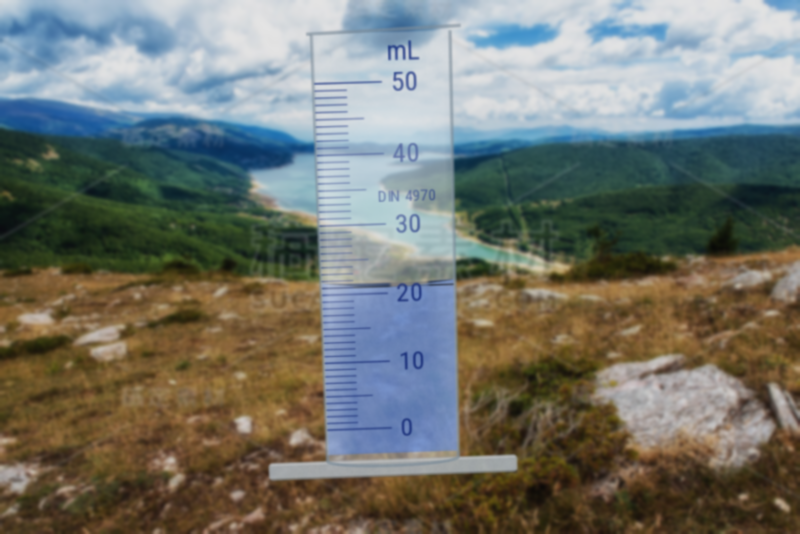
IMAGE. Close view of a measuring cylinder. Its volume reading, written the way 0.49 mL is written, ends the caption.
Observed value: 21 mL
